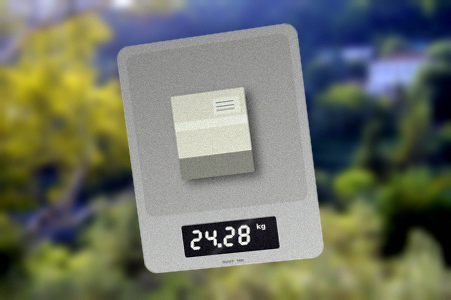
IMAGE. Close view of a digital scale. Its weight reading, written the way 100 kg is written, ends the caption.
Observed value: 24.28 kg
